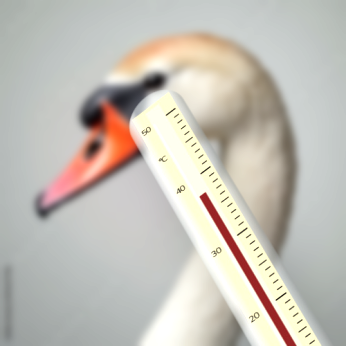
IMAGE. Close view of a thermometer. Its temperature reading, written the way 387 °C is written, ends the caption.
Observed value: 37.5 °C
